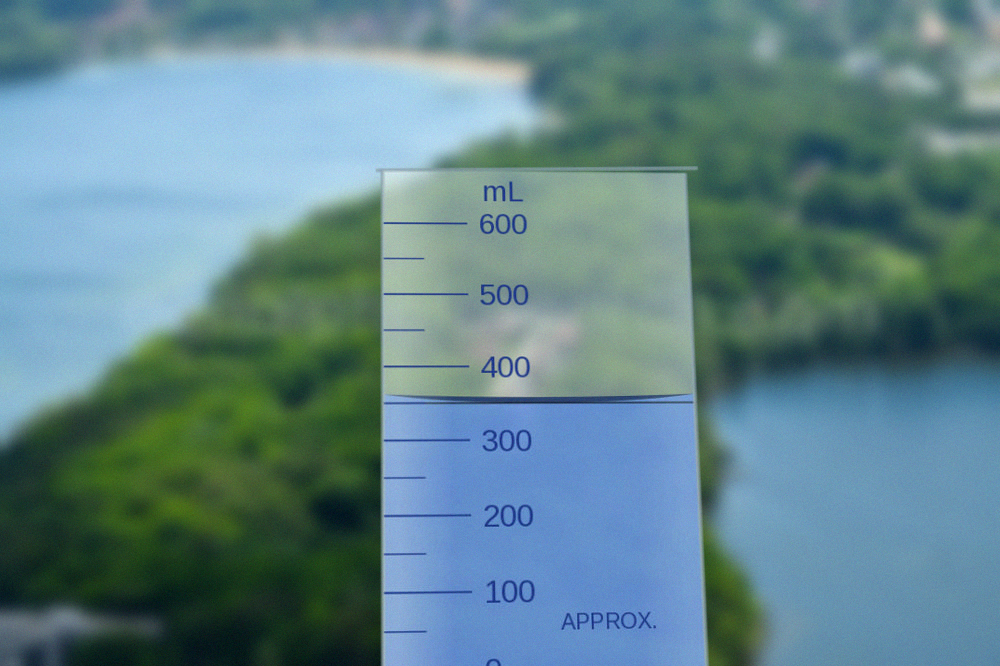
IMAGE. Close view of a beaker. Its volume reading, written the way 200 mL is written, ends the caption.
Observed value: 350 mL
